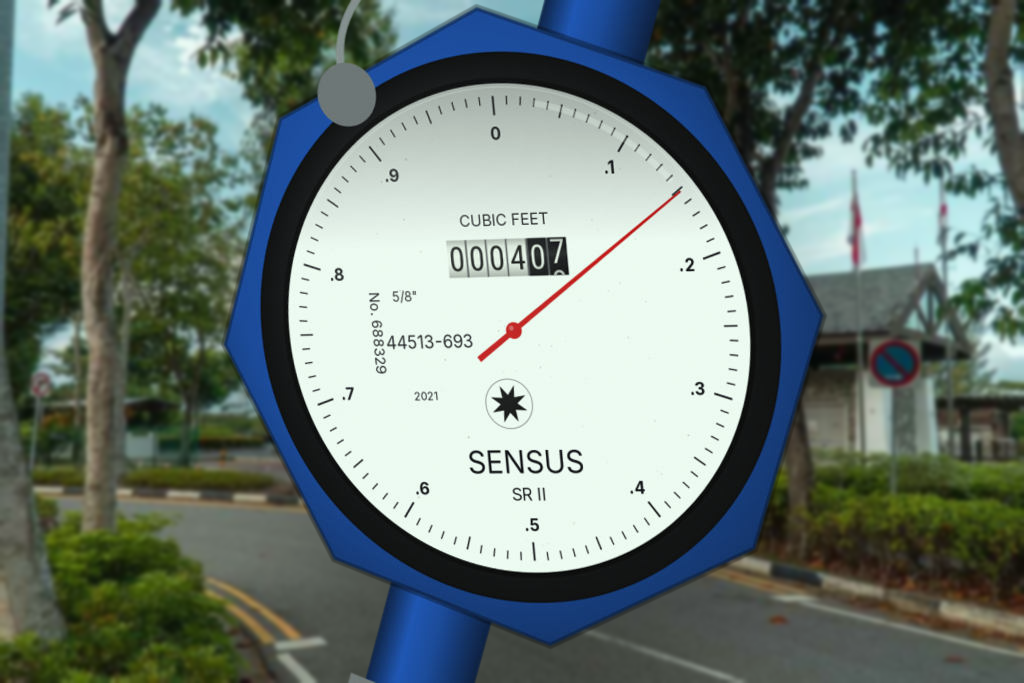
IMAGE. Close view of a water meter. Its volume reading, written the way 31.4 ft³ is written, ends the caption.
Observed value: 407.15 ft³
